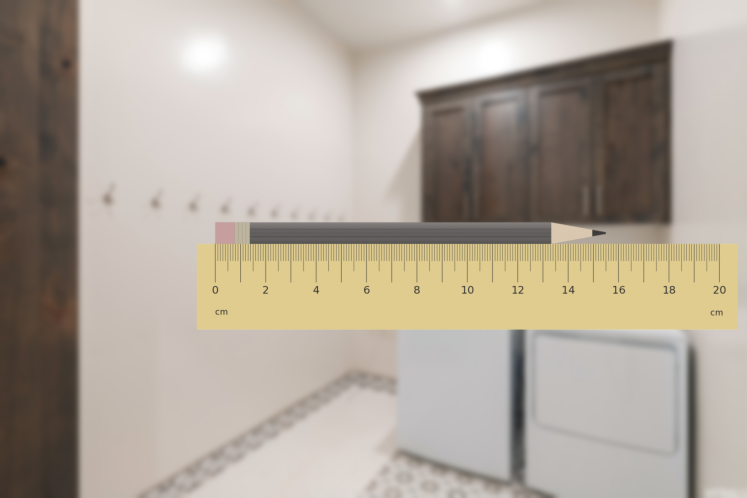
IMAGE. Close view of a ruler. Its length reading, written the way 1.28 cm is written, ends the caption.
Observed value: 15.5 cm
